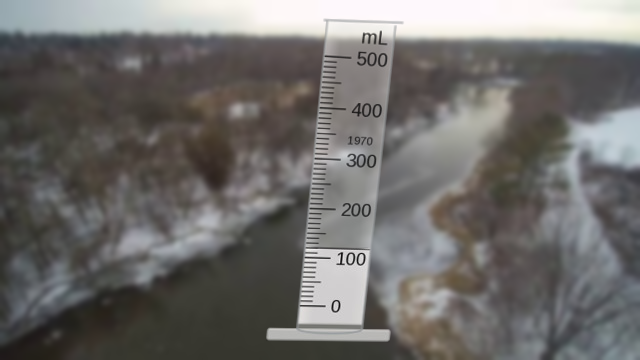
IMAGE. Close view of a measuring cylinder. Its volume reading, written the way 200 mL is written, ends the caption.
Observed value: 120 mL
